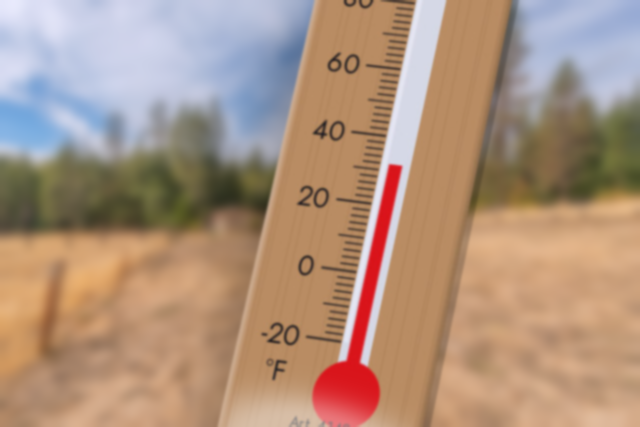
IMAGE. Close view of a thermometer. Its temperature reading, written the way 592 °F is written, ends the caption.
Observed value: 32 °F
